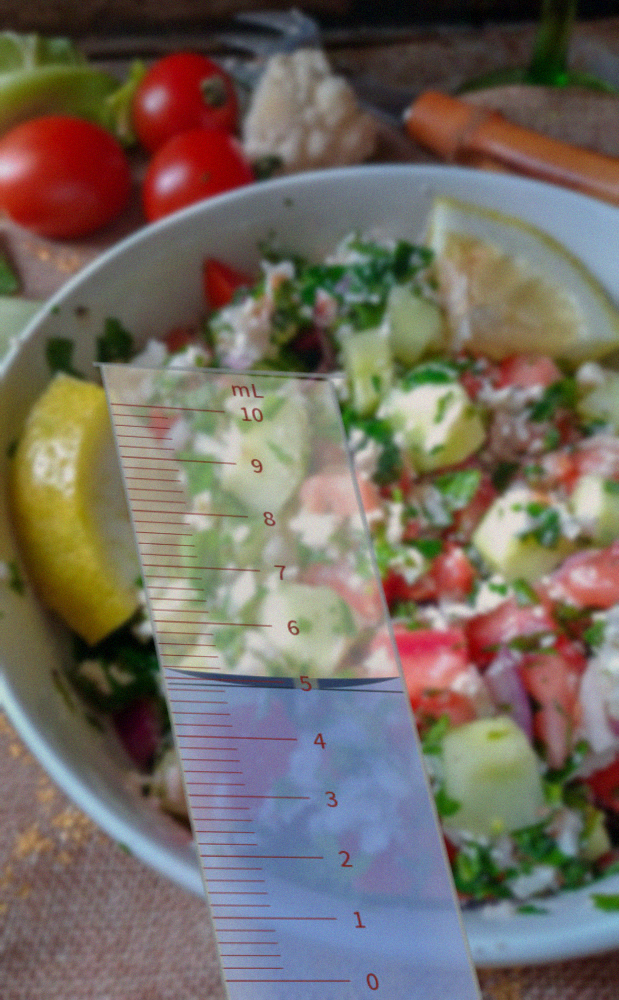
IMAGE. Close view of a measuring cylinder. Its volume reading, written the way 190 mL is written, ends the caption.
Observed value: 4.9 mL
